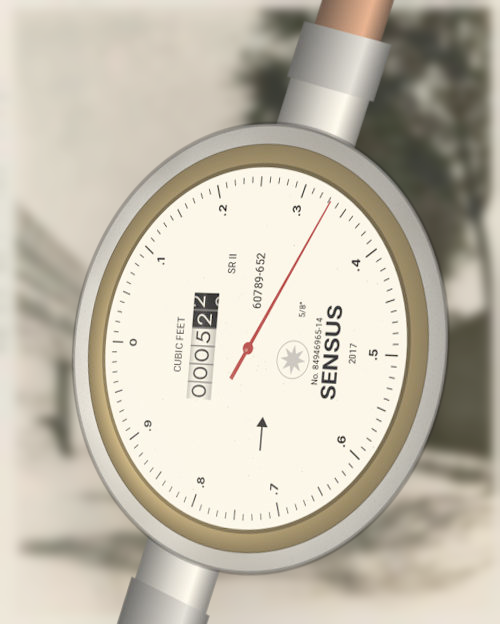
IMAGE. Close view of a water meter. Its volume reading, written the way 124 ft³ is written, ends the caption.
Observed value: 522.33 ft³
